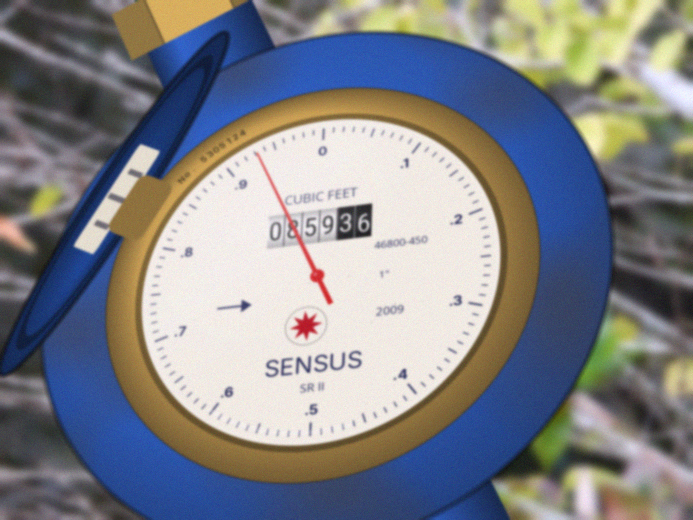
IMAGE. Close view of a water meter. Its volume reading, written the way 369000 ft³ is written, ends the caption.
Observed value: 85935.93 ft³
